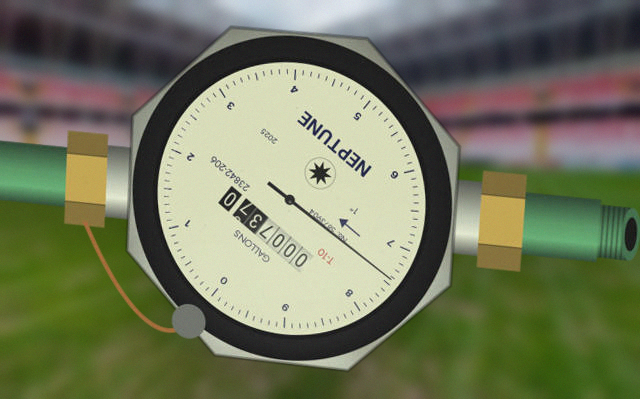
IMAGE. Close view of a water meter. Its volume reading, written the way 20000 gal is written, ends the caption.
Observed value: 7367.4 gal
